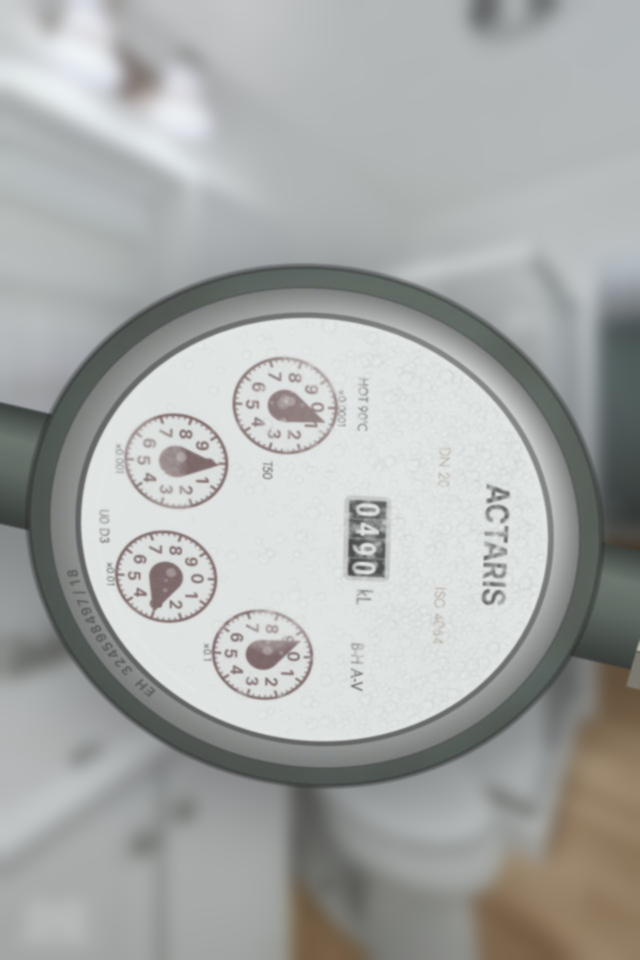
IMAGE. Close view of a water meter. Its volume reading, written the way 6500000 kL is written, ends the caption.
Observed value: 489.9300 kL
